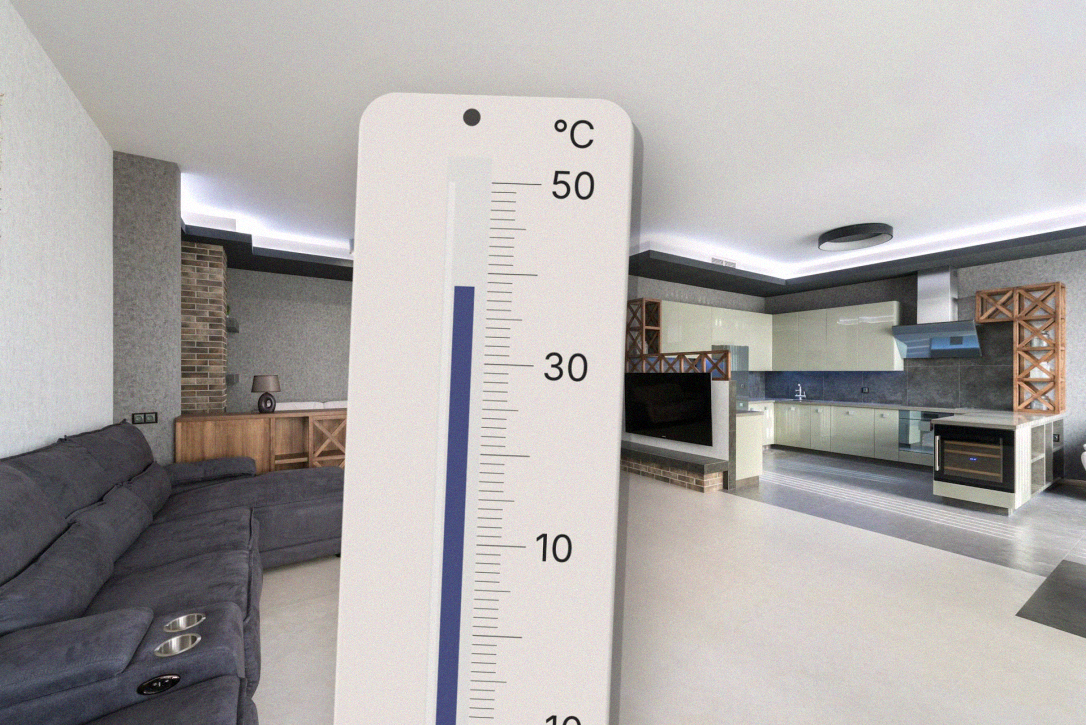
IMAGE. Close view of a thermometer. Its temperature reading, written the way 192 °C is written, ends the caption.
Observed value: 38.5 °C
